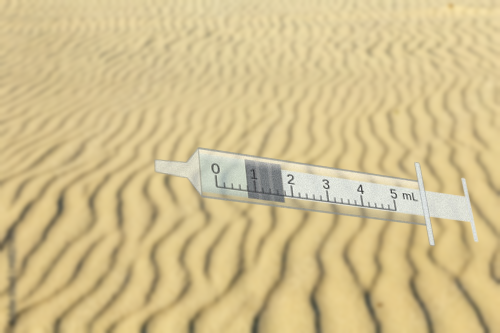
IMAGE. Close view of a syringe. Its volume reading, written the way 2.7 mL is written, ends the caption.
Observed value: 0.8 mL
